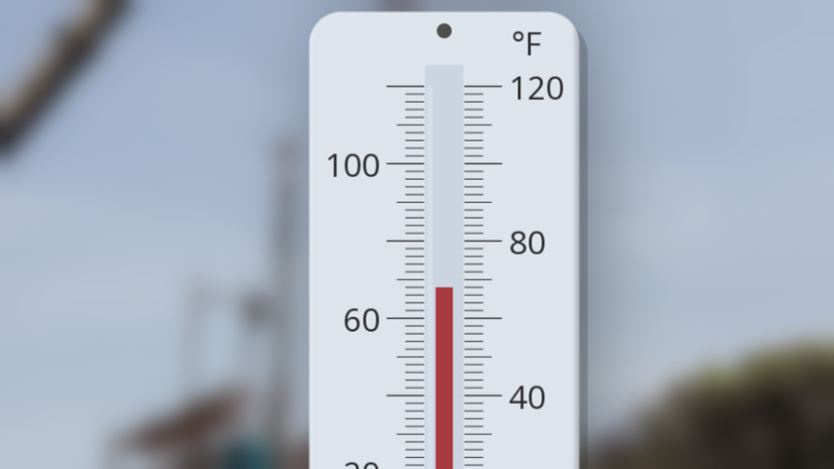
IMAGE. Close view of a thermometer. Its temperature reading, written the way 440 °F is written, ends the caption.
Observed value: 68 °F
